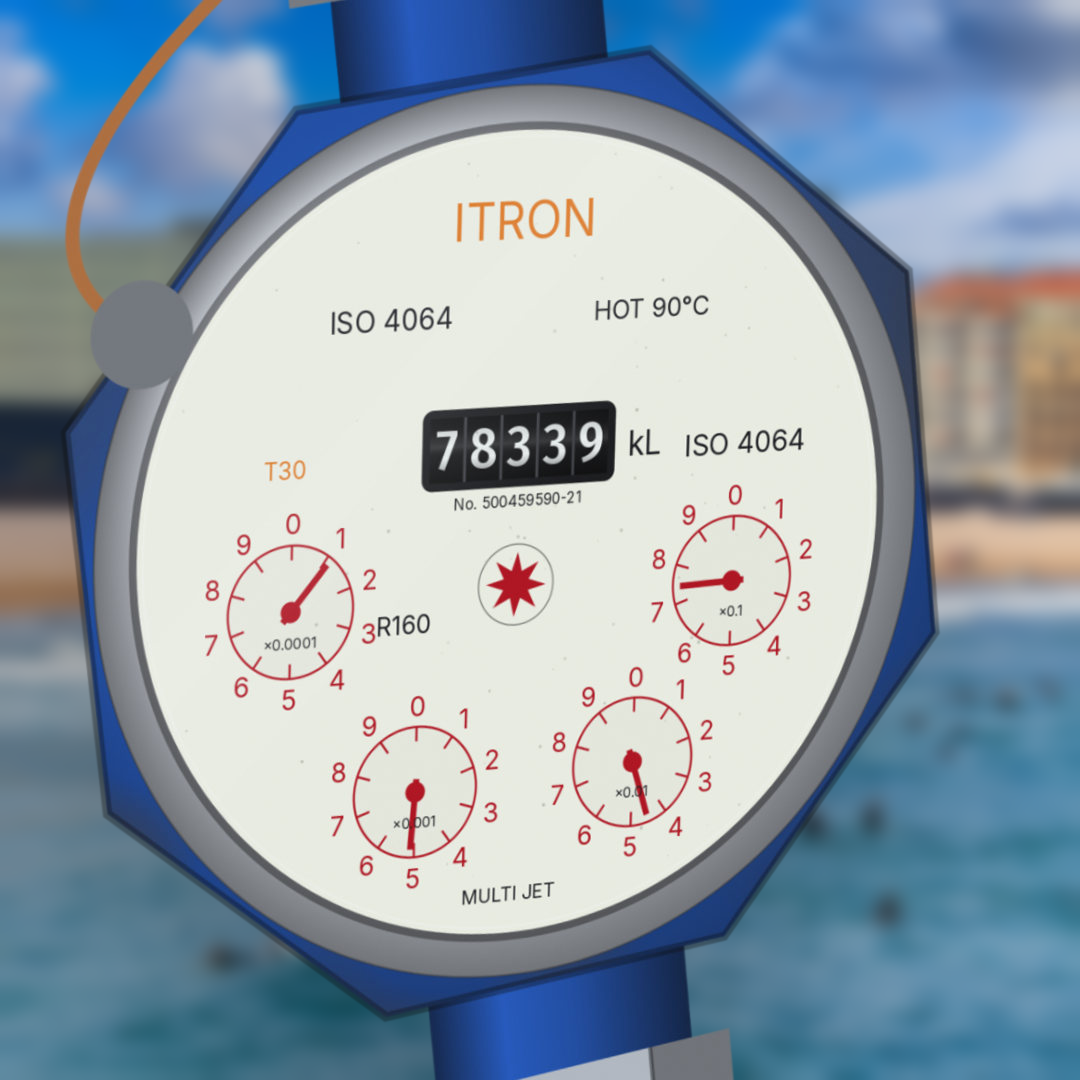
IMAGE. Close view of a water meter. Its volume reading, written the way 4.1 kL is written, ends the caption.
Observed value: 78339.7451 kL
